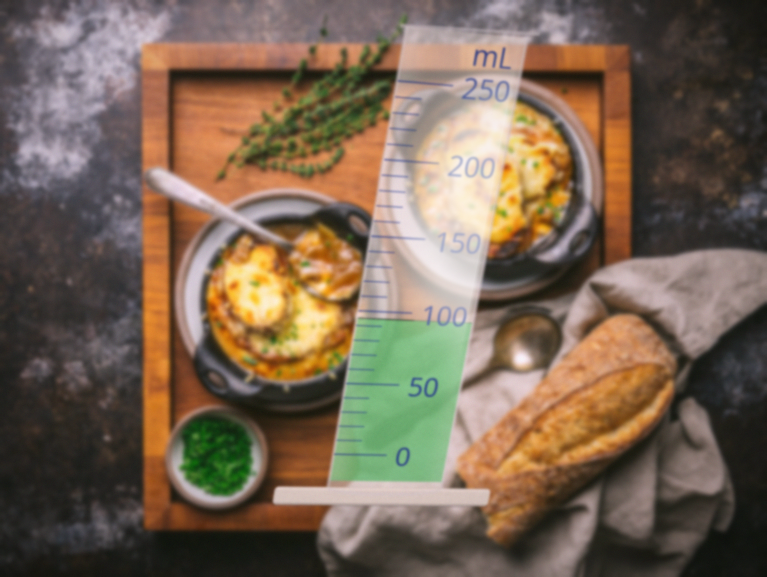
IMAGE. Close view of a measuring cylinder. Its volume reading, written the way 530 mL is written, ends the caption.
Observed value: 95 mL
